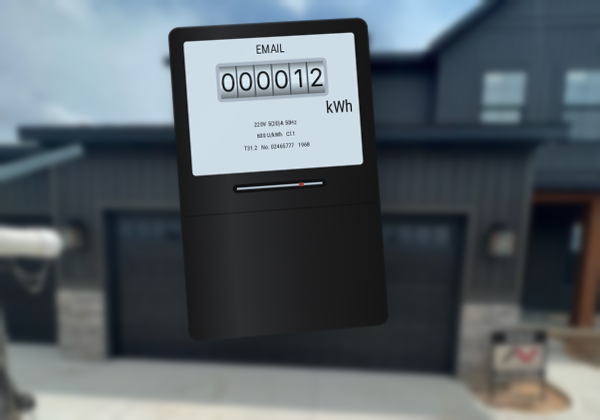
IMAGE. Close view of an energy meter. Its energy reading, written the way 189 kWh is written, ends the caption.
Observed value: 12 kWh
